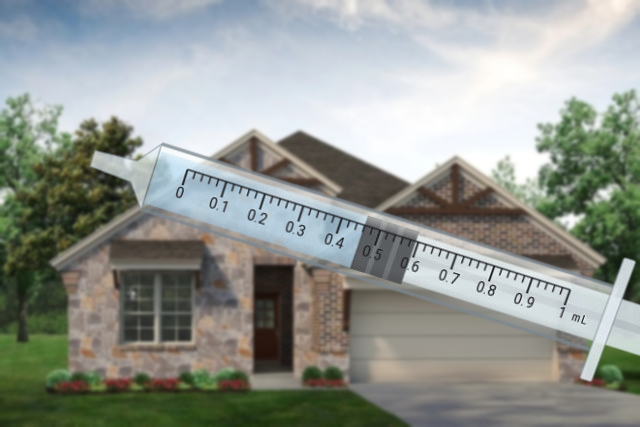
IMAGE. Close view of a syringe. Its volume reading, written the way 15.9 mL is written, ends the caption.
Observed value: 0.46 mL
